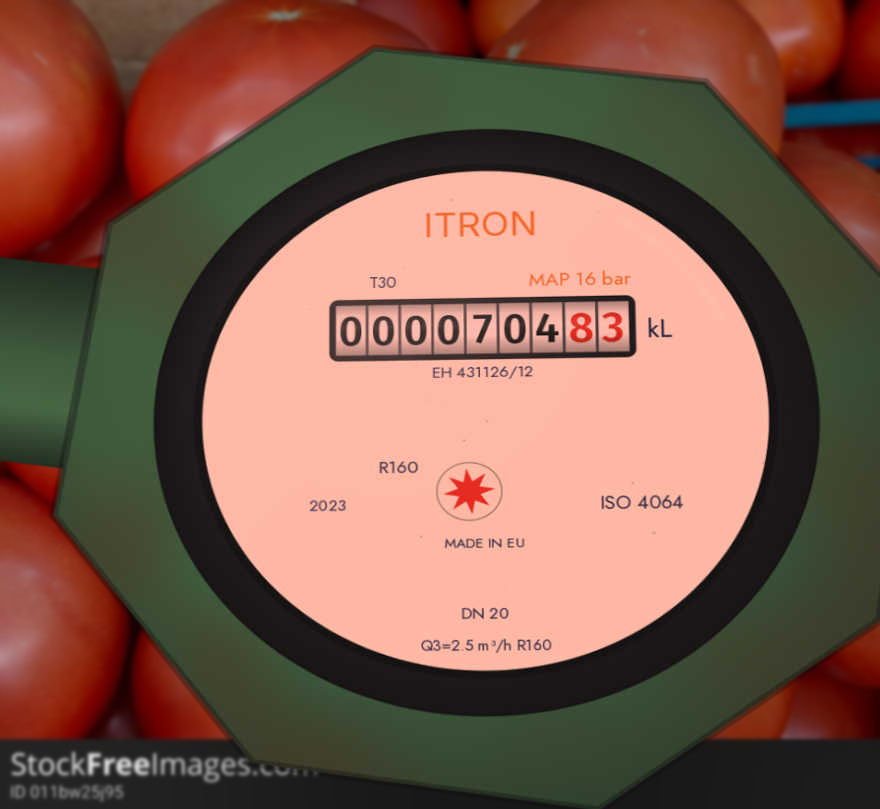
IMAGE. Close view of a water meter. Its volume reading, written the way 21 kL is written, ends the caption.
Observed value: 704.83 kL
